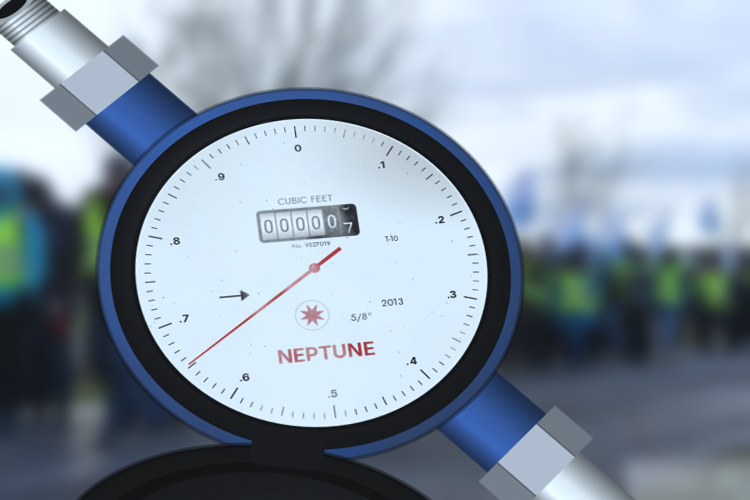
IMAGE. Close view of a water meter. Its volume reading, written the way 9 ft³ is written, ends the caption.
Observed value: 6.65 ft³
